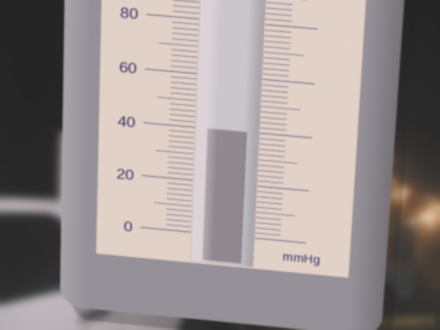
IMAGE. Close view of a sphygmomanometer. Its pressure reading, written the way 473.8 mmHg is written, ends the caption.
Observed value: 40 mmHg
